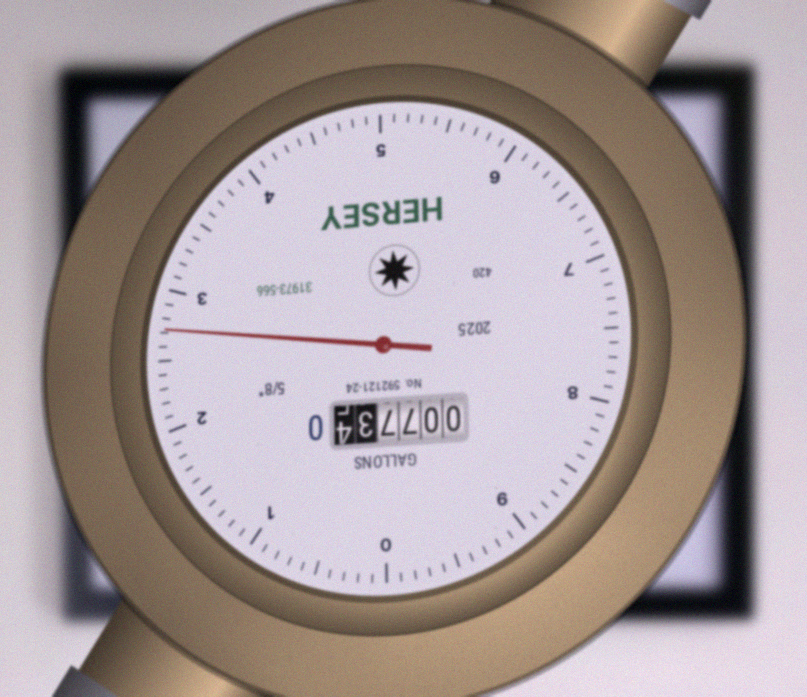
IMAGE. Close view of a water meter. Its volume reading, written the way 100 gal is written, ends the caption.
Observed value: 77342.7 gal
